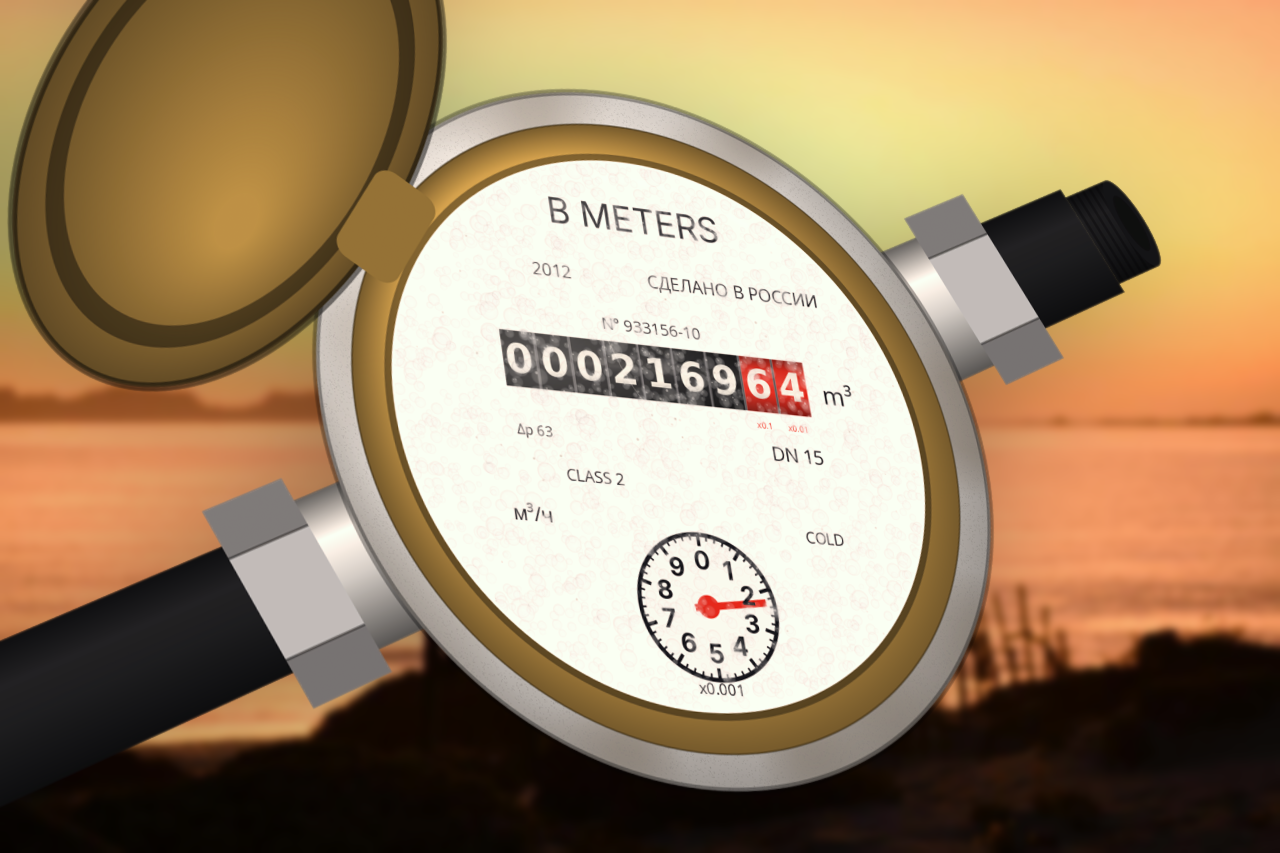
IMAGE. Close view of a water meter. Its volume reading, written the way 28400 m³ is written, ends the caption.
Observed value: 2169.642 m³
